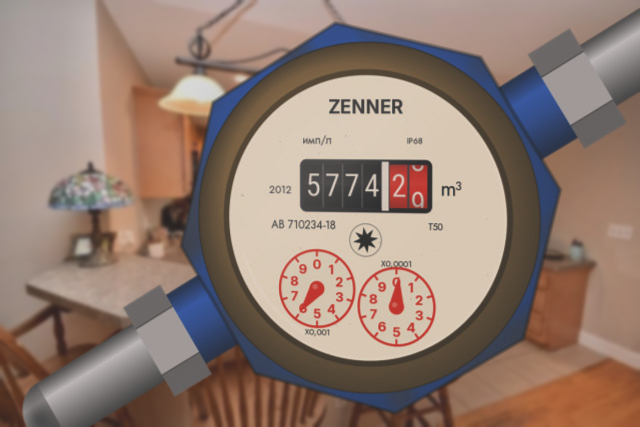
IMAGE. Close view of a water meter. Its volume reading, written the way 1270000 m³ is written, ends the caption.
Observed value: 5774.2860 m³
